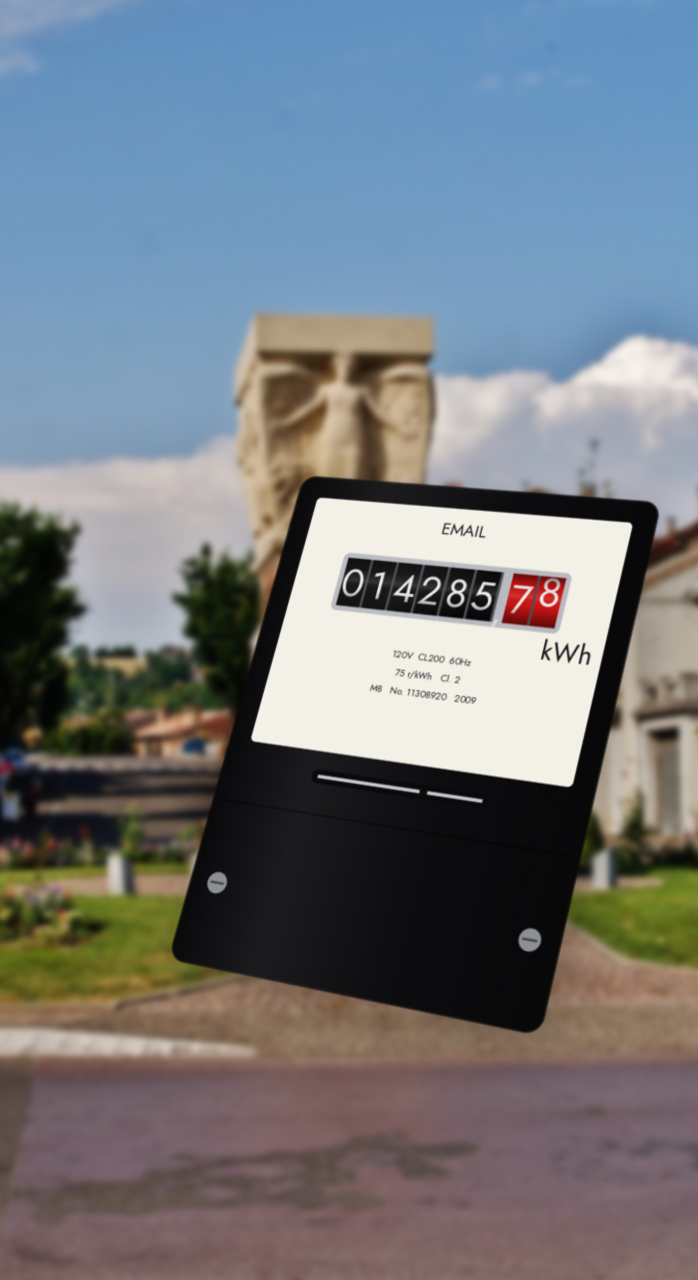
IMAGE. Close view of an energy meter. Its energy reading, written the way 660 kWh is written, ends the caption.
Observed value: 14285.78 kWh
